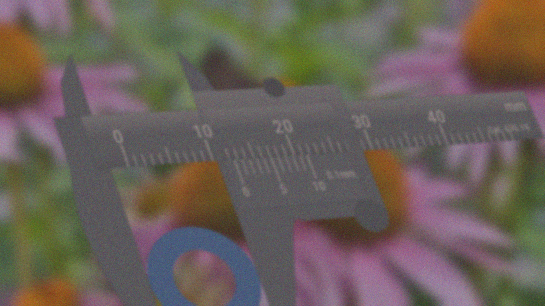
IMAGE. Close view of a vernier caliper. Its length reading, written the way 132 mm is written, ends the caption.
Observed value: 12.6 mm
